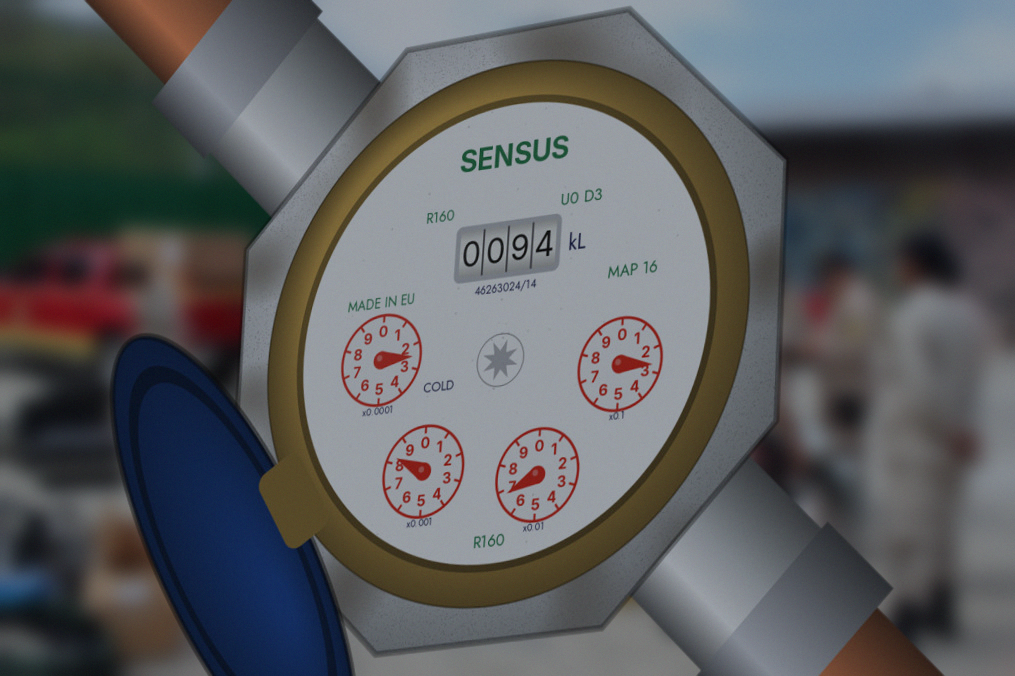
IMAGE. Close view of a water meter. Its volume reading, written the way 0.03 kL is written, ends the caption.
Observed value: 94.2682 kL
